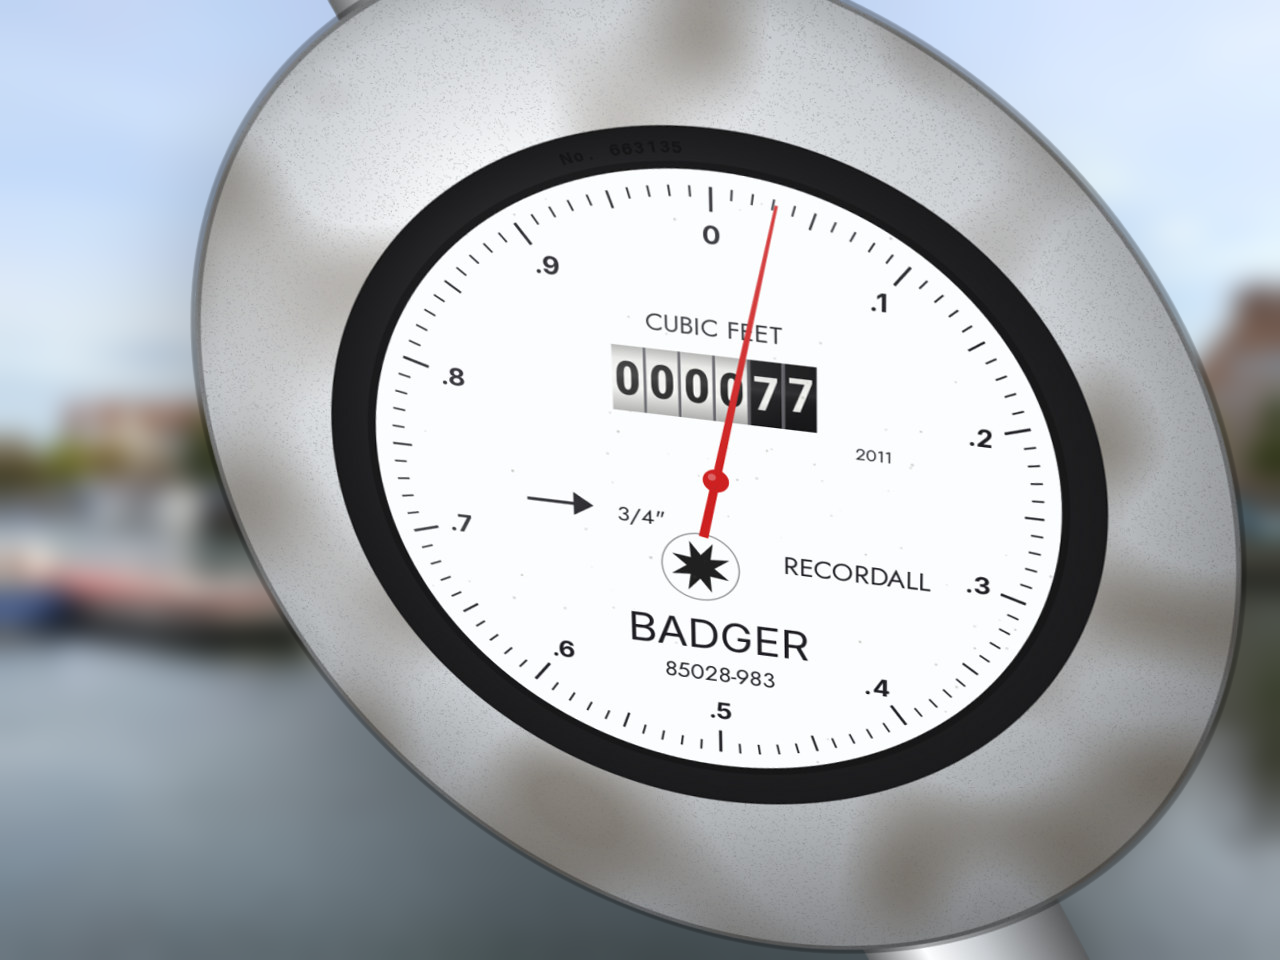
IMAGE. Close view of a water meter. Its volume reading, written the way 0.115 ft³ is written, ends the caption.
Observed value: 77.03 ft³
